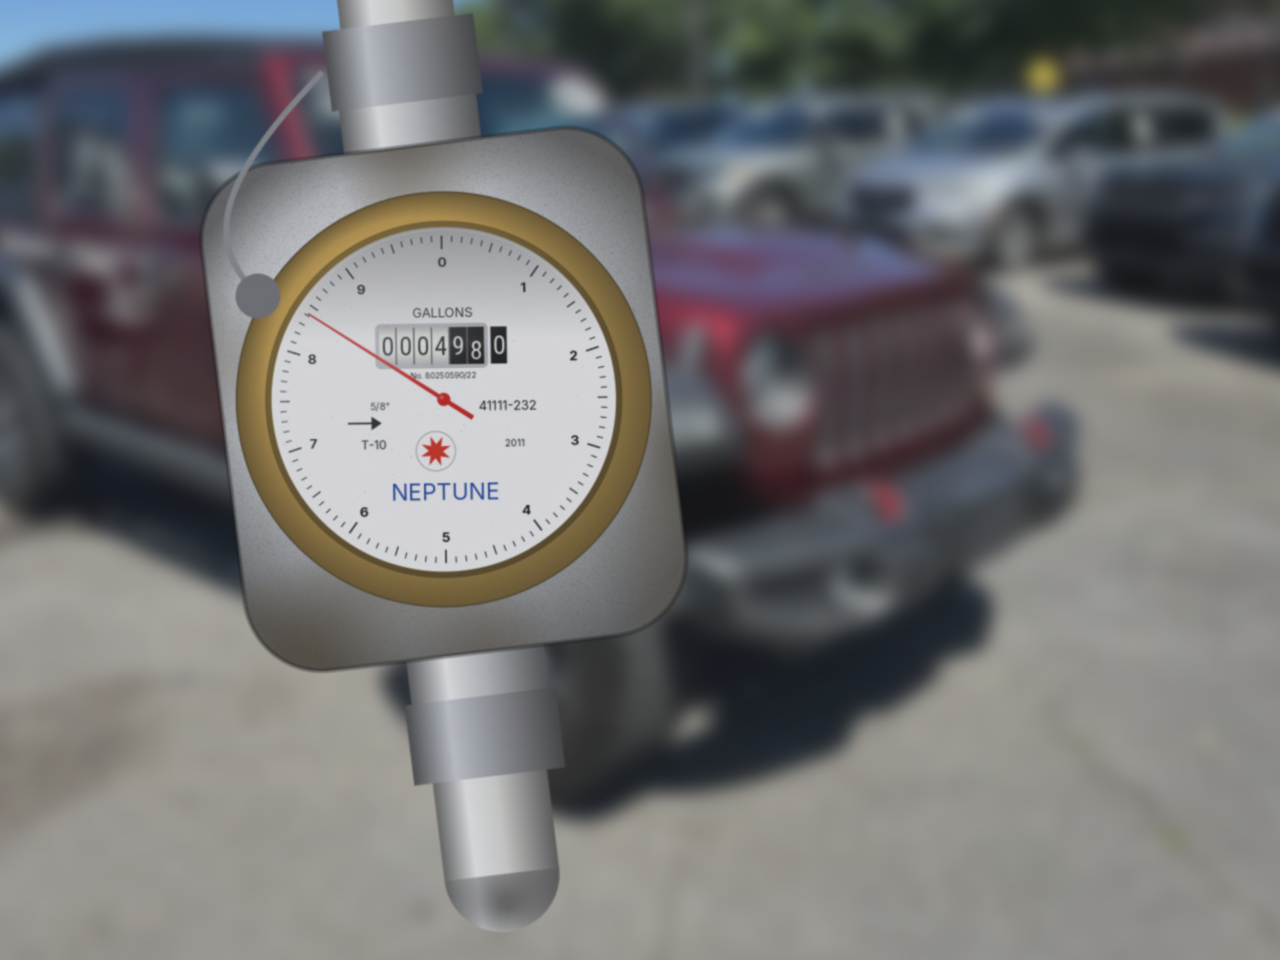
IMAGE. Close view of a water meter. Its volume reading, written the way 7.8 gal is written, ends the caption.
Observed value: 4978.4 gal
